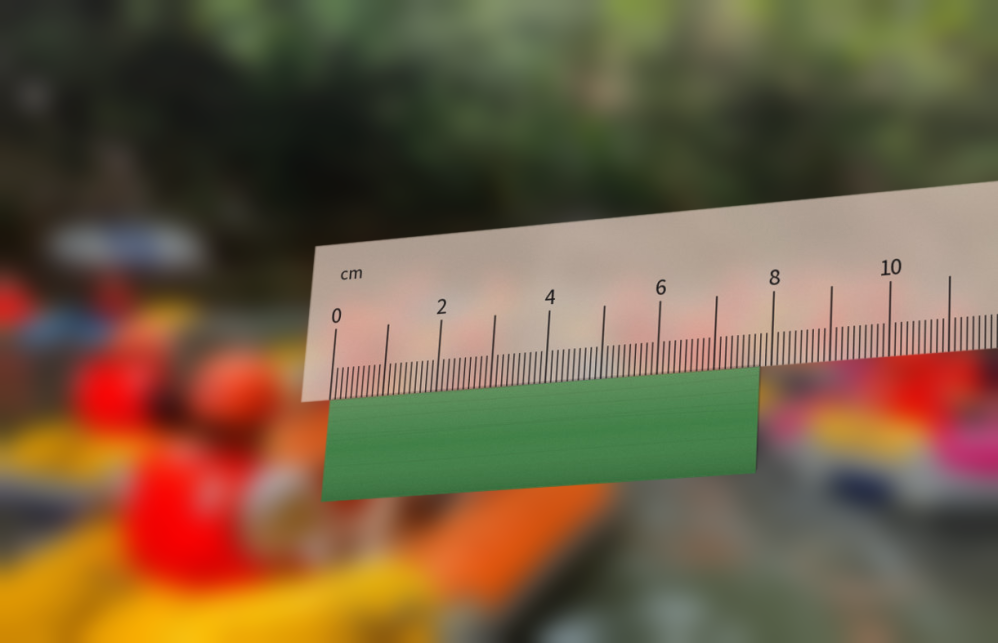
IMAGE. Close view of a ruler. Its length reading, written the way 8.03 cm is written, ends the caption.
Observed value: 7.8 cm
